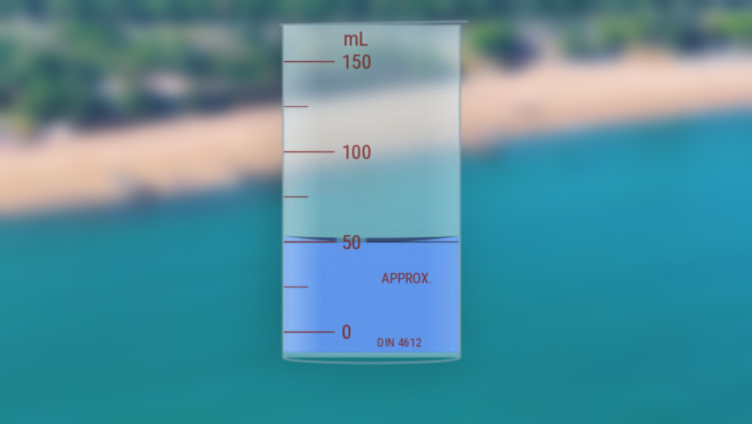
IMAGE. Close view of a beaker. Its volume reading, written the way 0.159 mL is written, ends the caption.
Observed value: 50 mL
